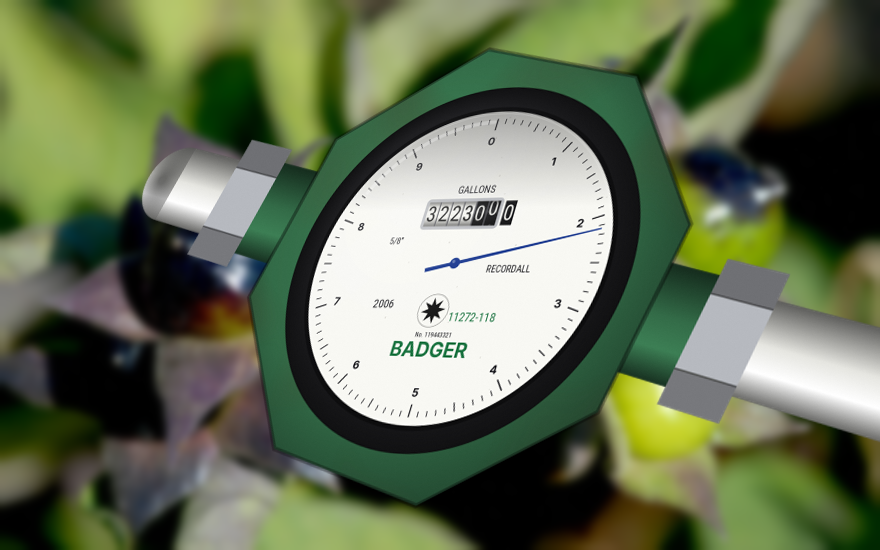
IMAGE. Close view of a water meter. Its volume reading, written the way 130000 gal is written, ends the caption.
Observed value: 3223002.1 gal
